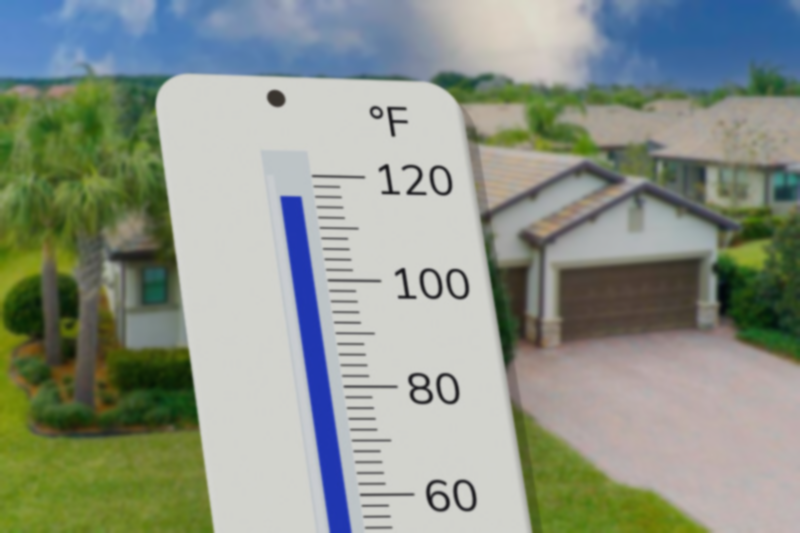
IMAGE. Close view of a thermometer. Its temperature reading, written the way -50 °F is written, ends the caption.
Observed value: 116 °F
